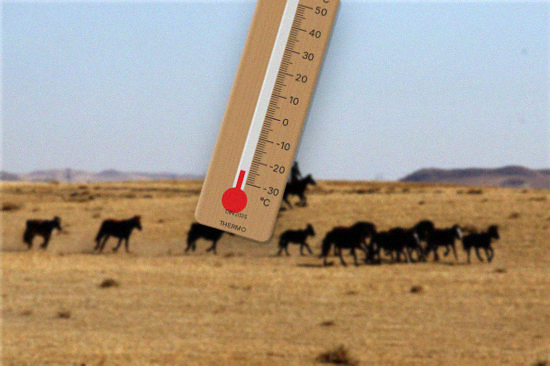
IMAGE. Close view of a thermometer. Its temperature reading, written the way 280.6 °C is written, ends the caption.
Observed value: -25 °C
